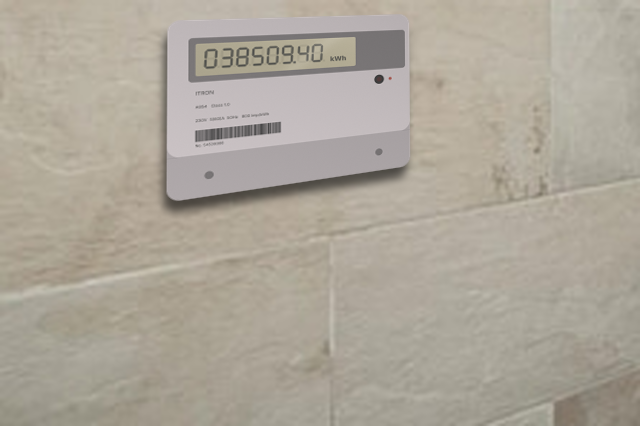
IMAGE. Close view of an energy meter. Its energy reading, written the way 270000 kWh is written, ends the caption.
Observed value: 38509.40 kWh
